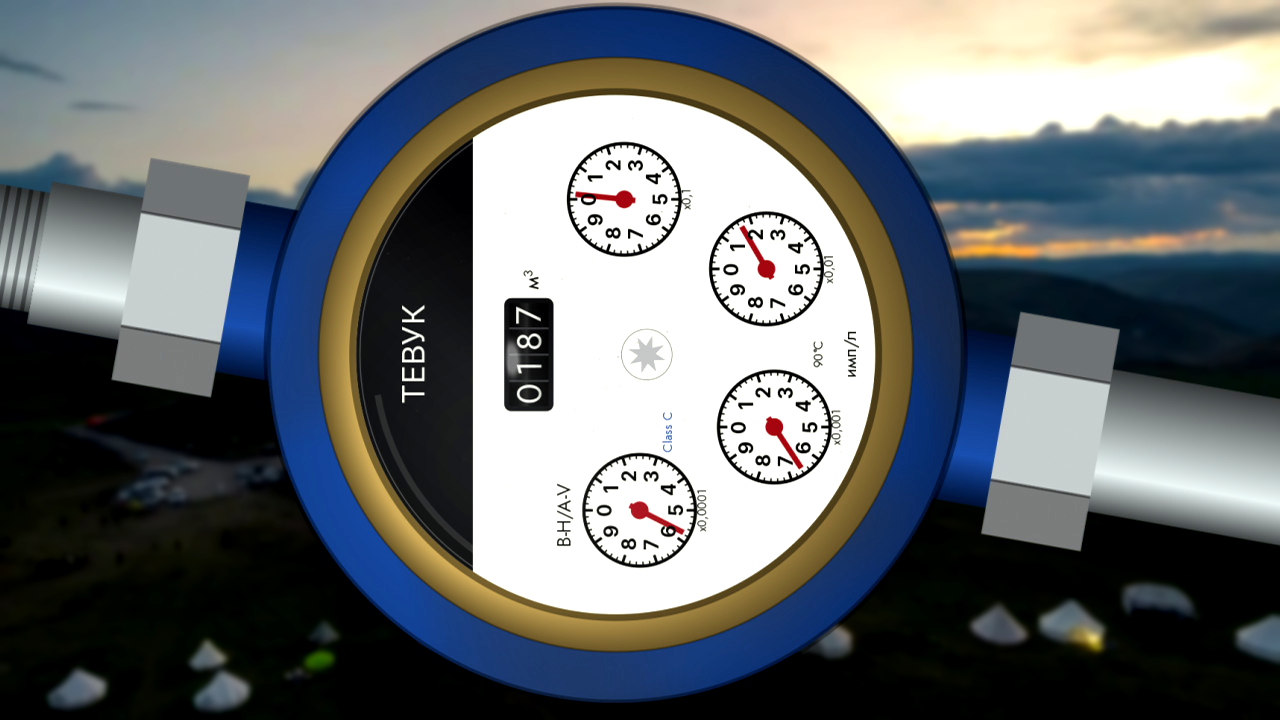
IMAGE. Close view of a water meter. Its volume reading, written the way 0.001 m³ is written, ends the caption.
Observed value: 187.0165 m³
